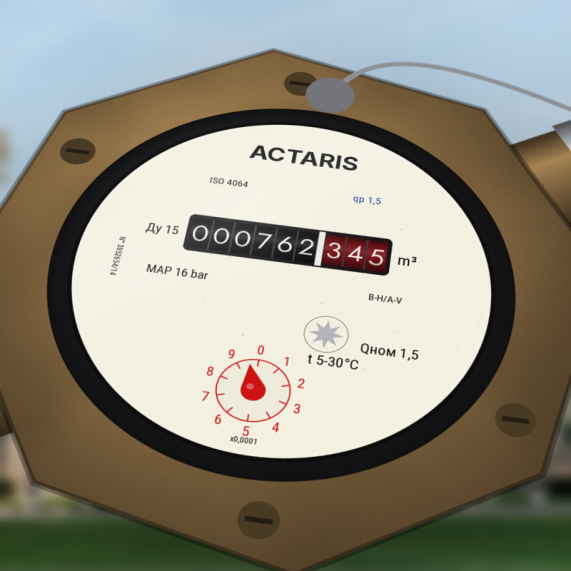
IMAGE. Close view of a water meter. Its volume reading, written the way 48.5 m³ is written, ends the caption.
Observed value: 762.3449 m³
